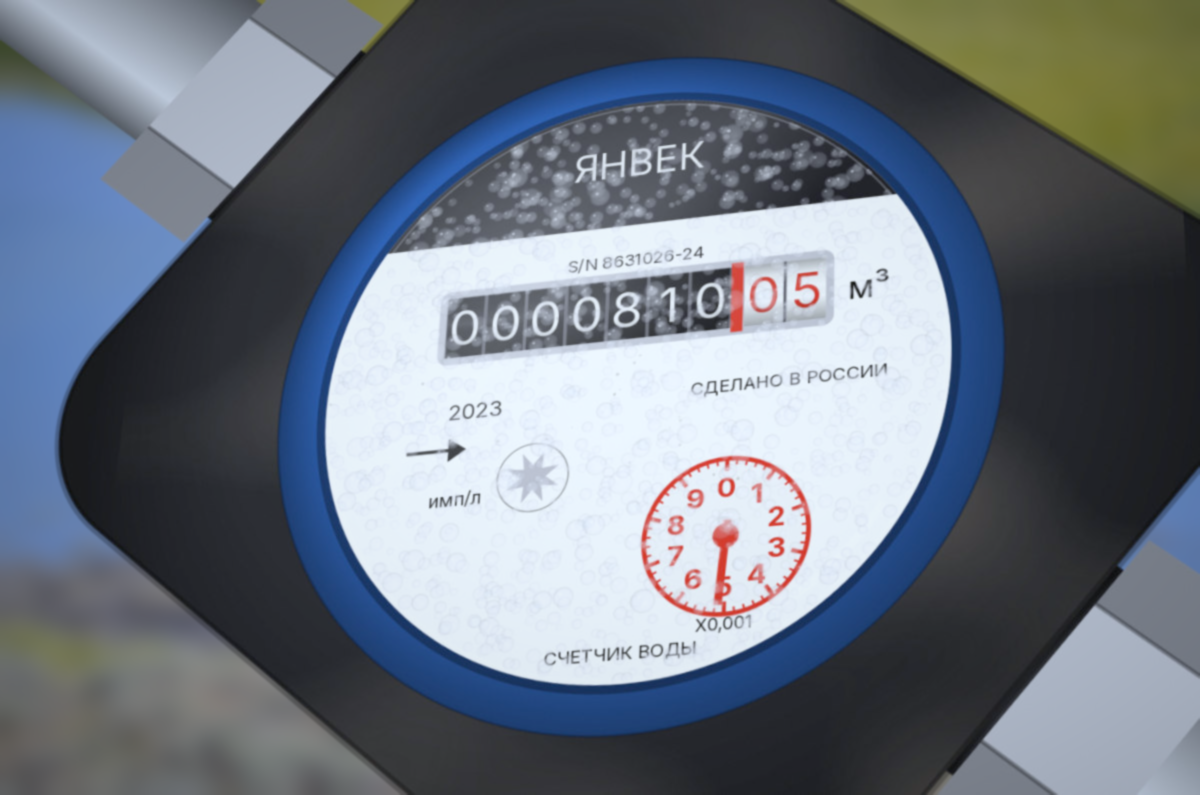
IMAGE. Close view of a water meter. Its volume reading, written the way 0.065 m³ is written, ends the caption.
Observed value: 810.055 m³
